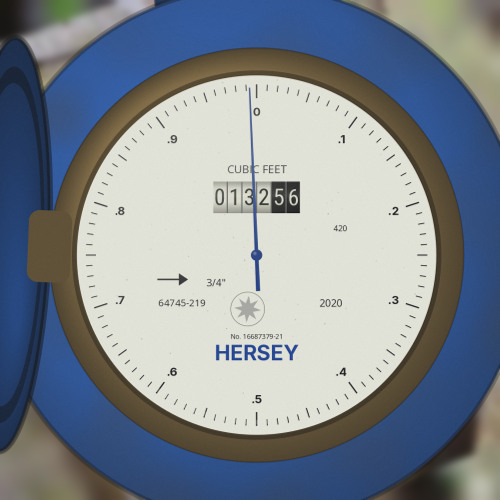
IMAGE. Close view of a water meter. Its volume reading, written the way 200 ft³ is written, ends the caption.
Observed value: 13255.99 ft³
